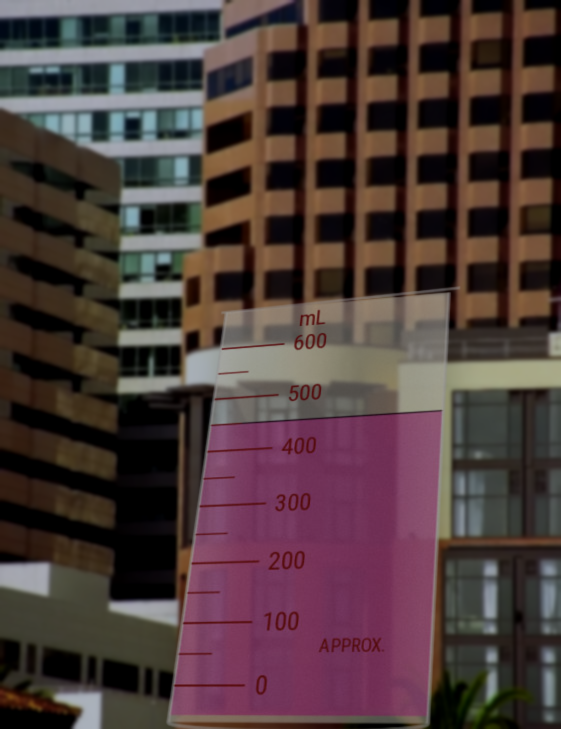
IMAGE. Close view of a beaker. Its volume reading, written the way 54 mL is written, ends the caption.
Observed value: 450 mL
